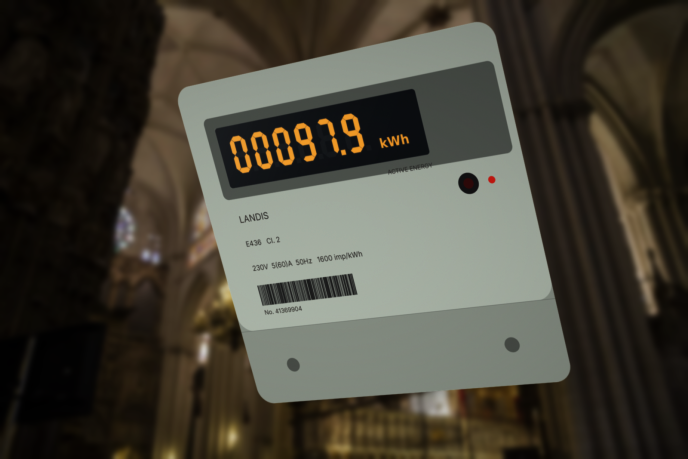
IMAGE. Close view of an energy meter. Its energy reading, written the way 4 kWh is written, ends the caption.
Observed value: 97.9 kWh
